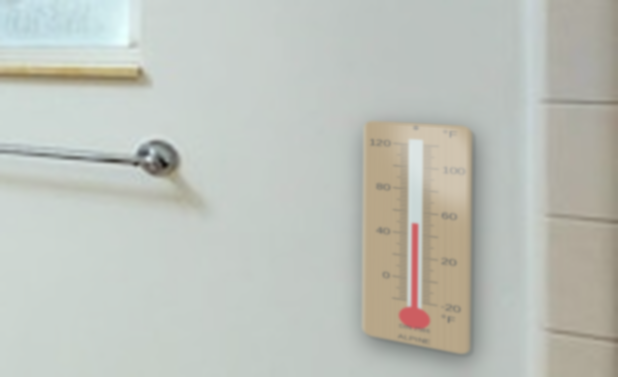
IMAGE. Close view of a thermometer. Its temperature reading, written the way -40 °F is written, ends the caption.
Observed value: 50 °F
